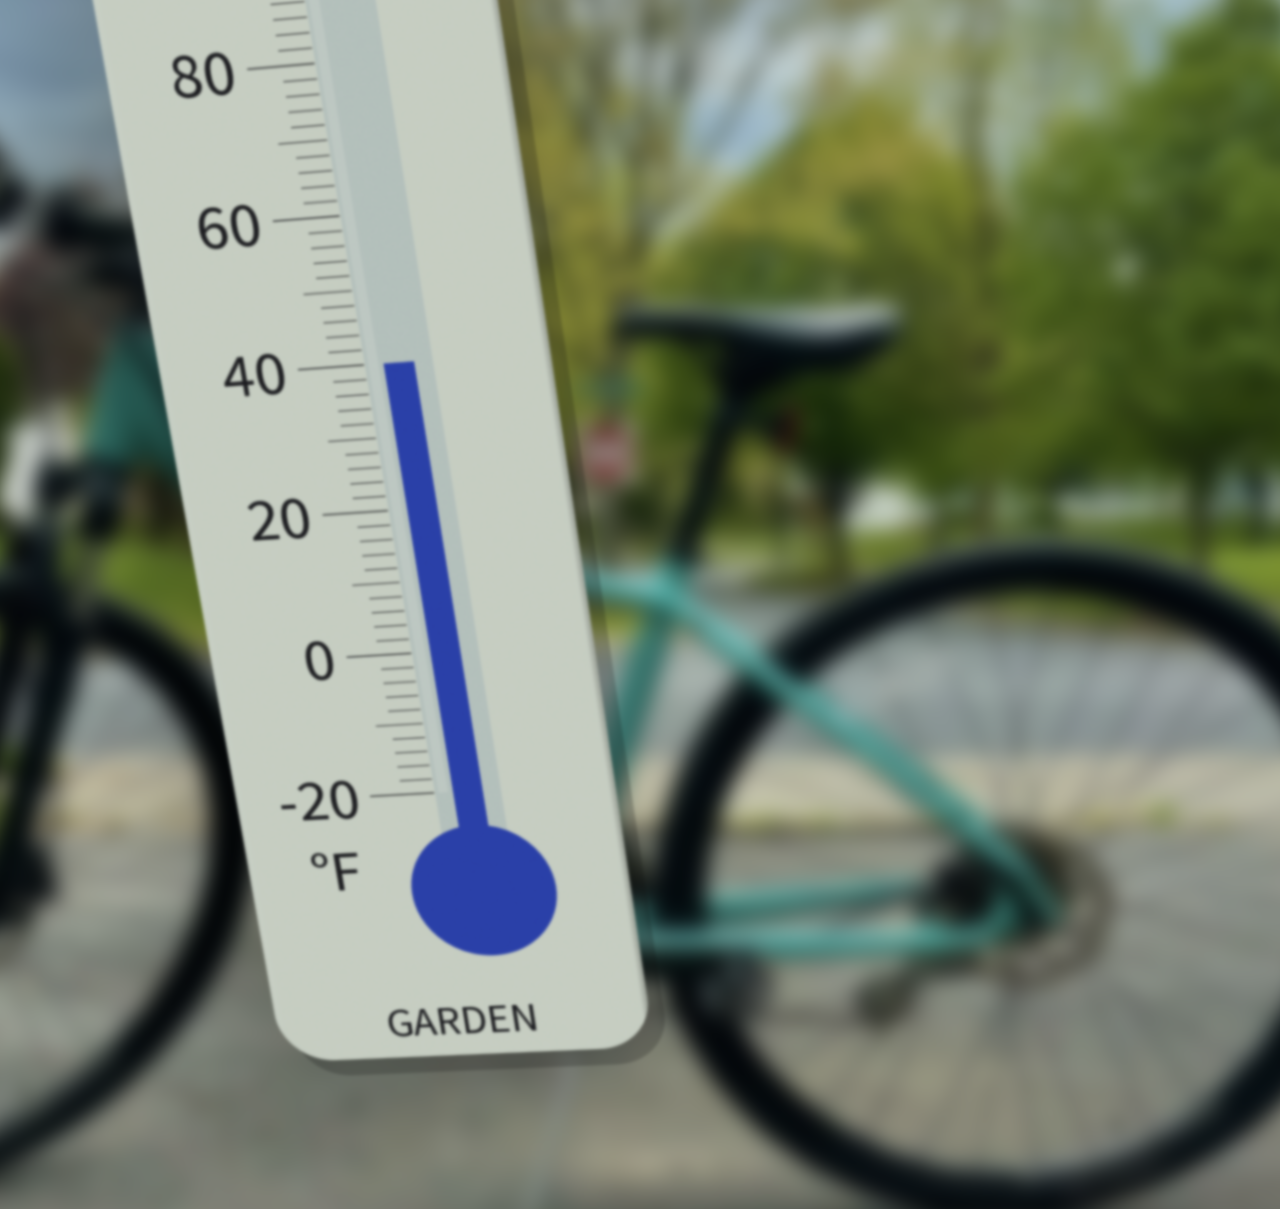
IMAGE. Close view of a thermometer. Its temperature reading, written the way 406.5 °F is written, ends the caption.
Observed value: 40 °F
